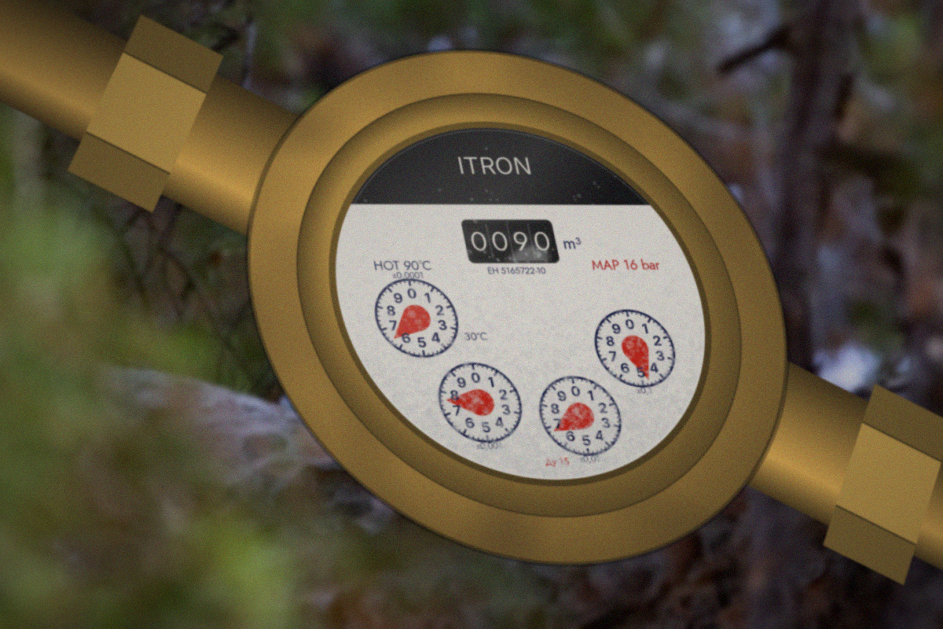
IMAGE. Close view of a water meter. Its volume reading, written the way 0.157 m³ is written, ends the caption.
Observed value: 90.4676 m³
